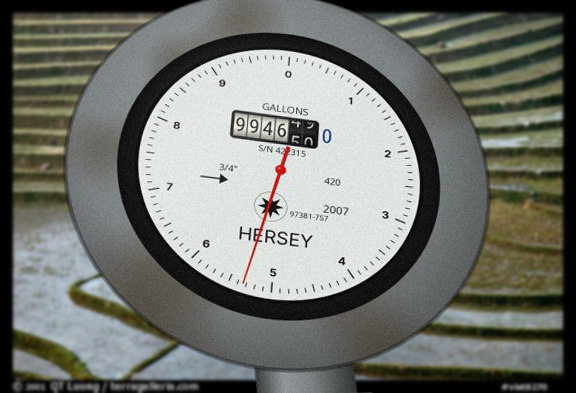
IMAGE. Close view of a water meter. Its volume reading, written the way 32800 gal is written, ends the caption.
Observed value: 9946495.3 gal
